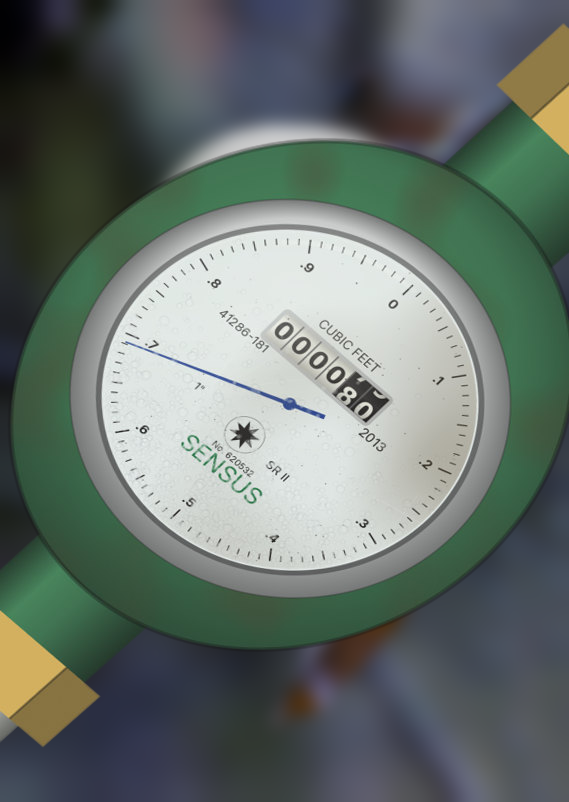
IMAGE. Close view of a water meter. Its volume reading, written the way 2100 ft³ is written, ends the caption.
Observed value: 79.69 ft³
